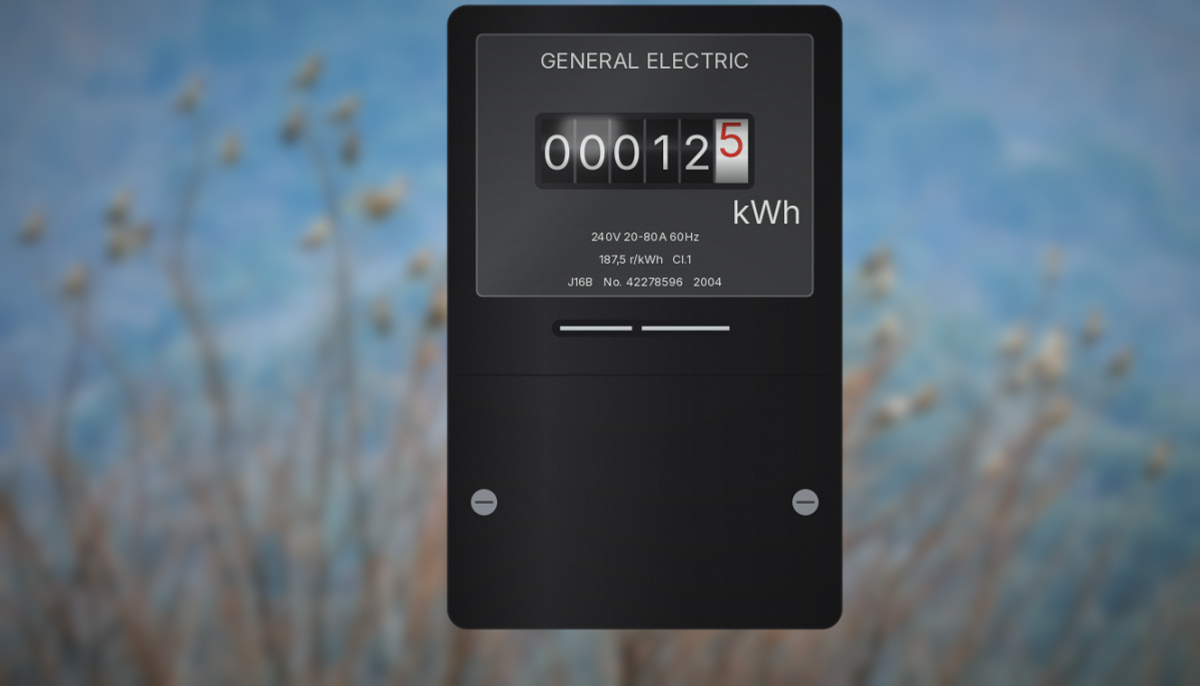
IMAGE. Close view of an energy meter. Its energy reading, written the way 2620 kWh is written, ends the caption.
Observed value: 12.5 kWh
